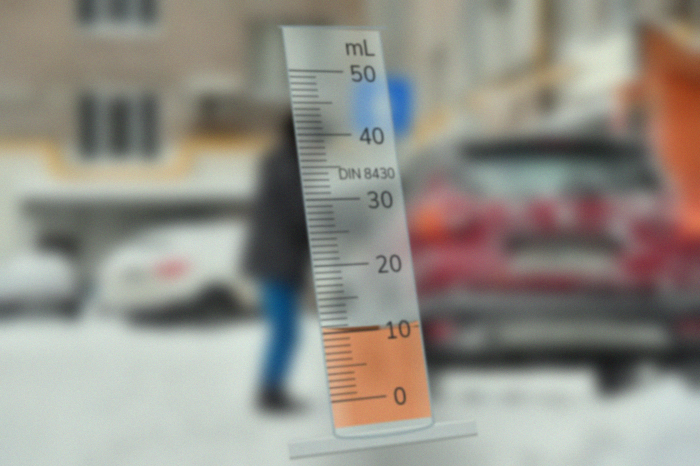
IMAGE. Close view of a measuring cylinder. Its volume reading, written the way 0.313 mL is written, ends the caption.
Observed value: 10 mL
